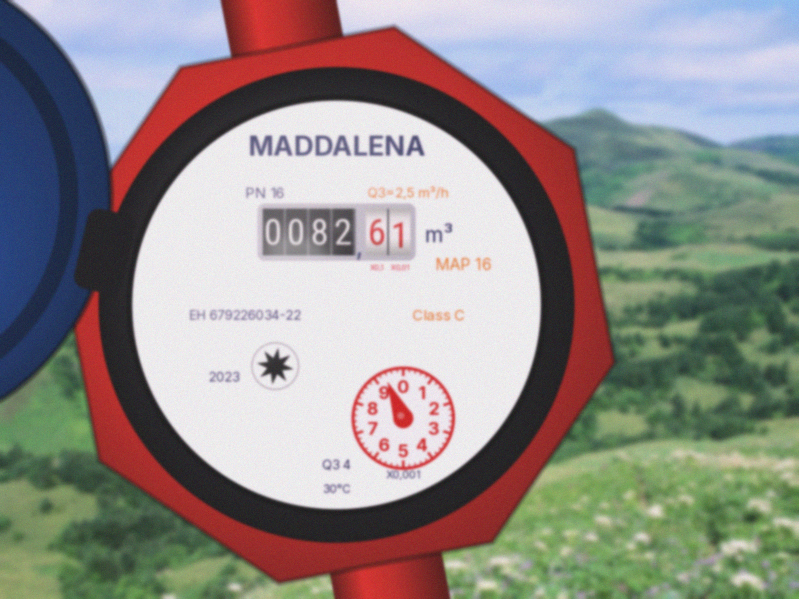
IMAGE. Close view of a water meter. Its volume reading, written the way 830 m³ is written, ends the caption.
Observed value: 82.609 m³
